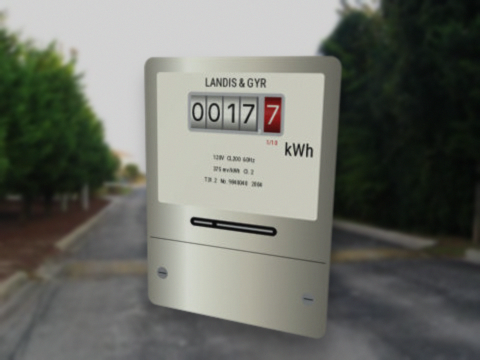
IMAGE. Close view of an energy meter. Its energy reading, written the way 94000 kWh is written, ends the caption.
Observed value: 17.7 kWh
